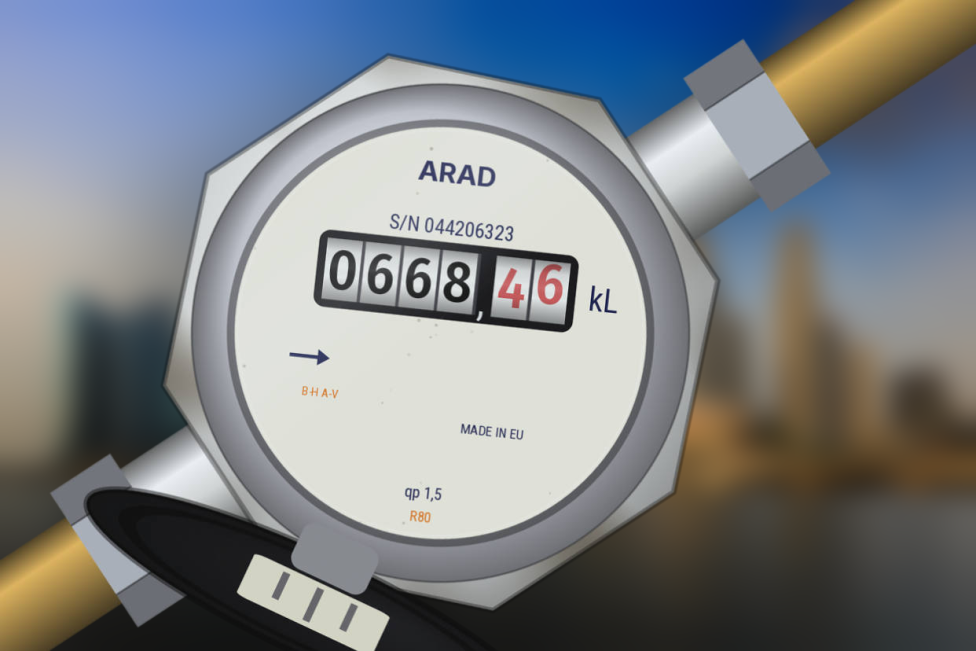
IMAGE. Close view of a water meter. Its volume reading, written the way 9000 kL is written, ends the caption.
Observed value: 668.46 kL
